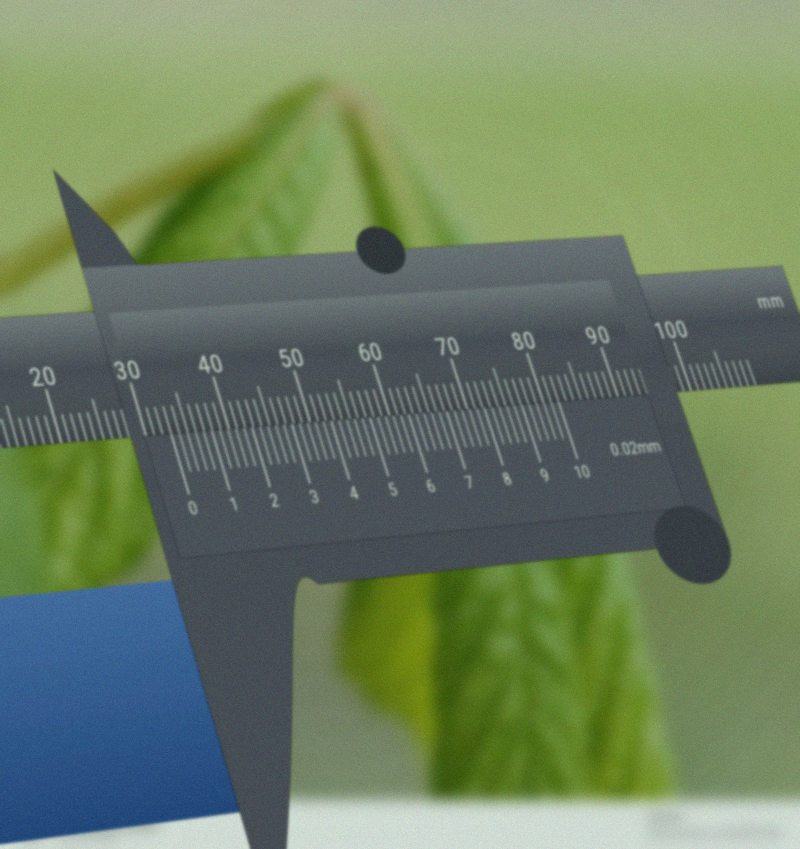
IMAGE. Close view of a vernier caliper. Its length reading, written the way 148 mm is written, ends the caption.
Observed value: 33.0 mm
